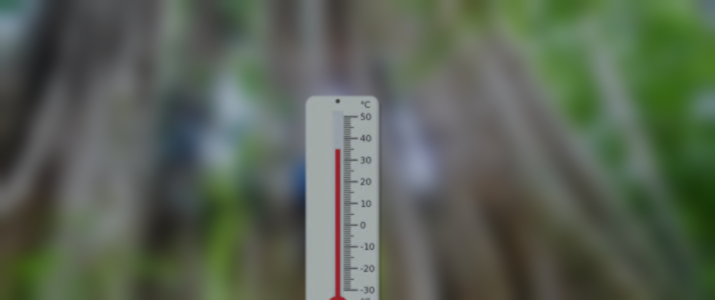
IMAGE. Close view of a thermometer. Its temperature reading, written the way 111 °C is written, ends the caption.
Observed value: 35 °C
